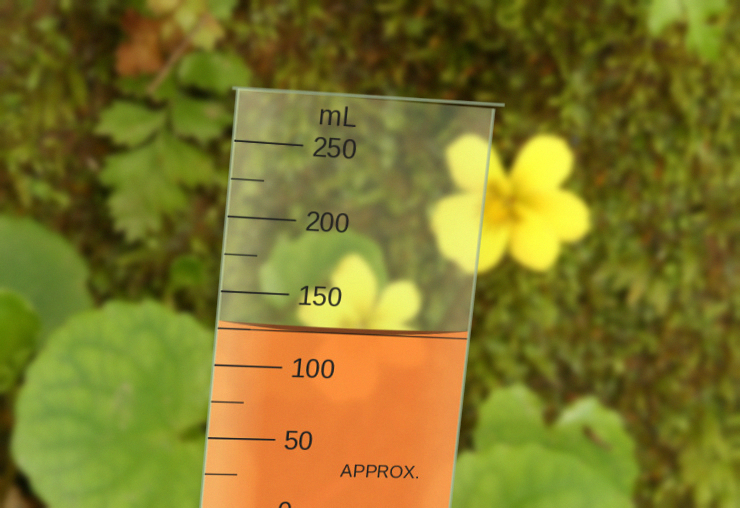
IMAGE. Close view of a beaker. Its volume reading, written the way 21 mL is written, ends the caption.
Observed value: 125 mL
